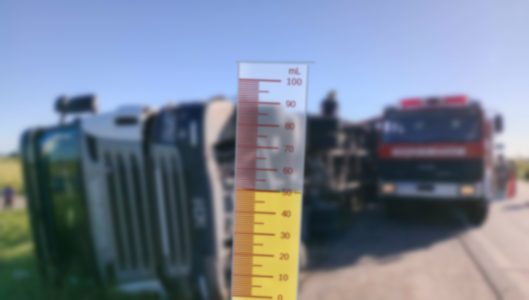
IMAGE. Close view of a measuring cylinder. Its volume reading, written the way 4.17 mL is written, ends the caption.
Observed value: 50 mL
